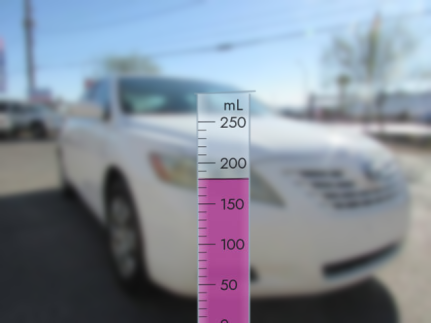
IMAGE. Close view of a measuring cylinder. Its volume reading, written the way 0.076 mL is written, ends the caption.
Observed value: 180 mL
